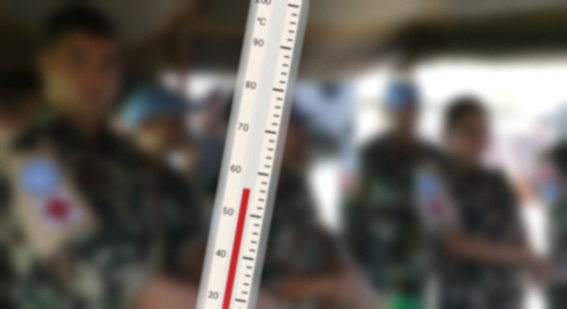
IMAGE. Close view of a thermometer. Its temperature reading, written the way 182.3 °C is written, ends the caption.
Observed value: 56 °C
